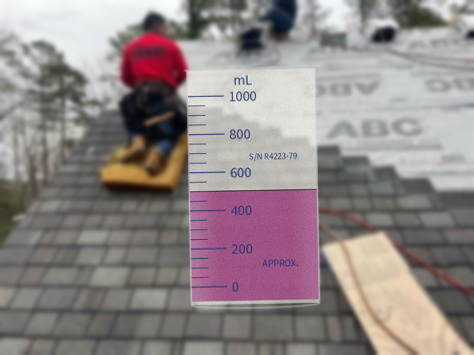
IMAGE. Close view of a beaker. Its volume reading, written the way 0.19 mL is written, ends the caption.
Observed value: 500 mL
